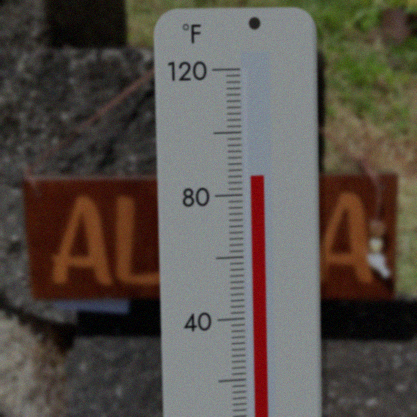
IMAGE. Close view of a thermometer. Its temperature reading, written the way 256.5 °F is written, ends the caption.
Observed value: 86 °F
